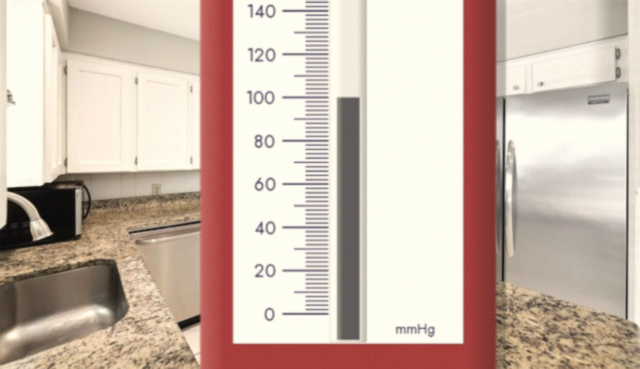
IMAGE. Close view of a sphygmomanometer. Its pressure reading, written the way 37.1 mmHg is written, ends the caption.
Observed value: 100 mmHg
